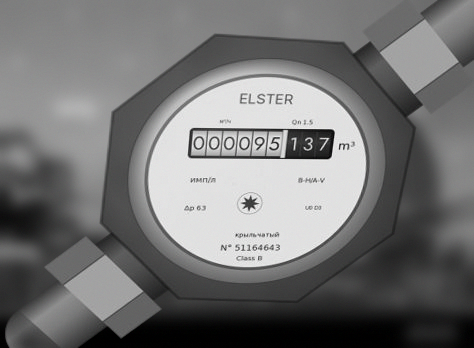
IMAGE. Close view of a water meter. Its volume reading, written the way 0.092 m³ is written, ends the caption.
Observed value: 95.137 m³
